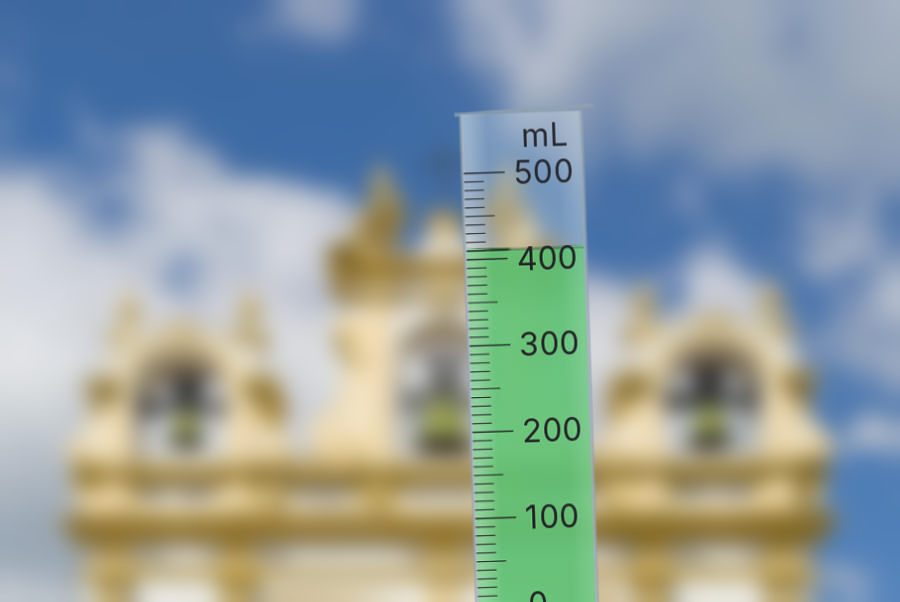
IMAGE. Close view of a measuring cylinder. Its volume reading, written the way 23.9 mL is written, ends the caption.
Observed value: 410 mL
